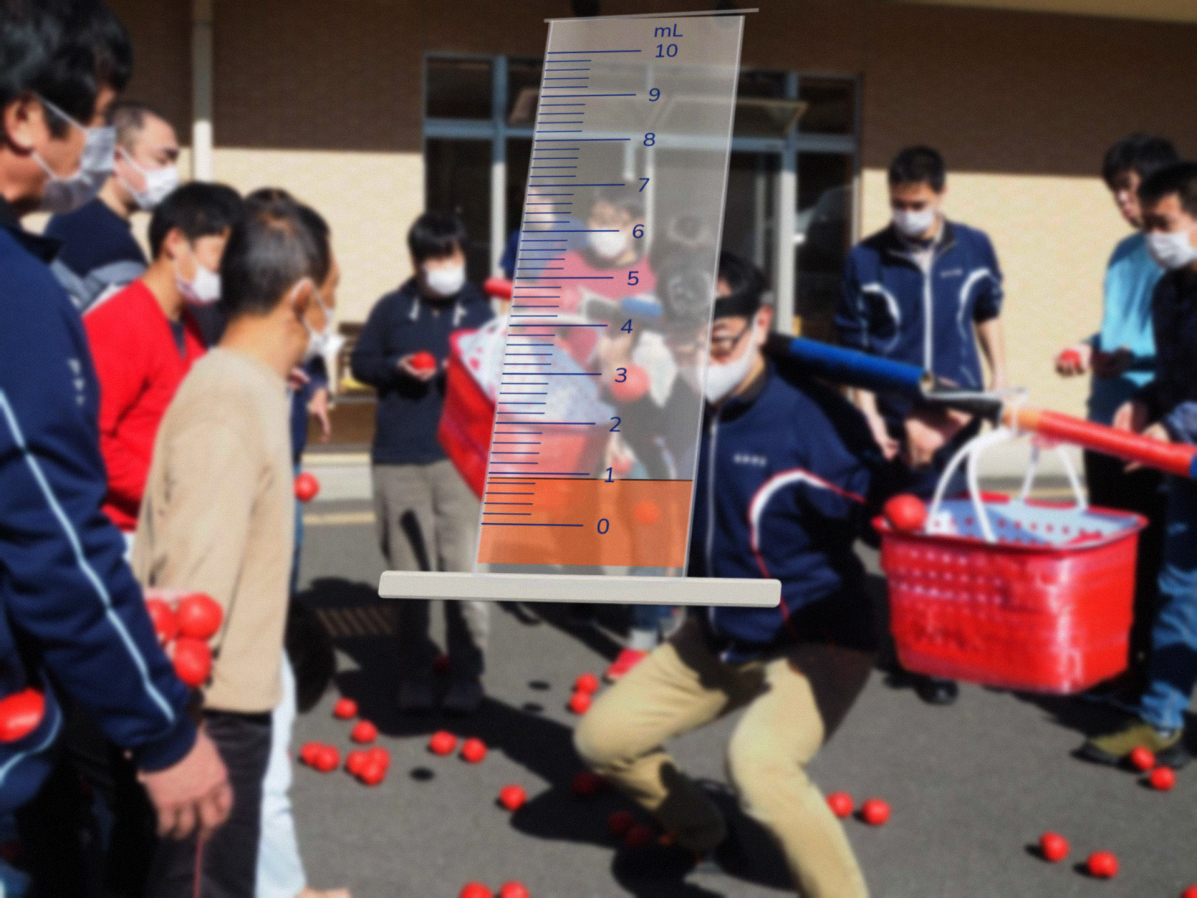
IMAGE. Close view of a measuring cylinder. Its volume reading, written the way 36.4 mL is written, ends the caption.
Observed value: 0.9 mL
